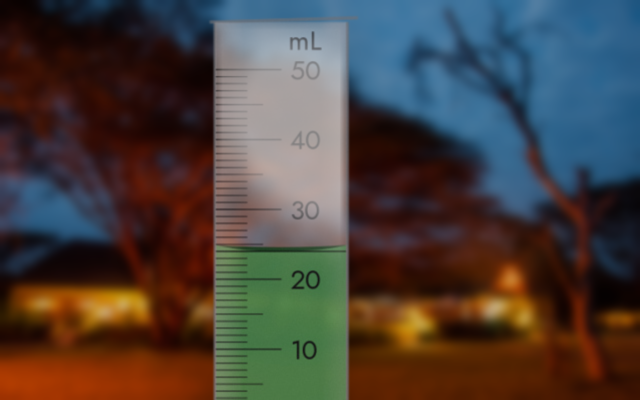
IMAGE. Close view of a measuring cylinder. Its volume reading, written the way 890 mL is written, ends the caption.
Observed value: 24 mL
